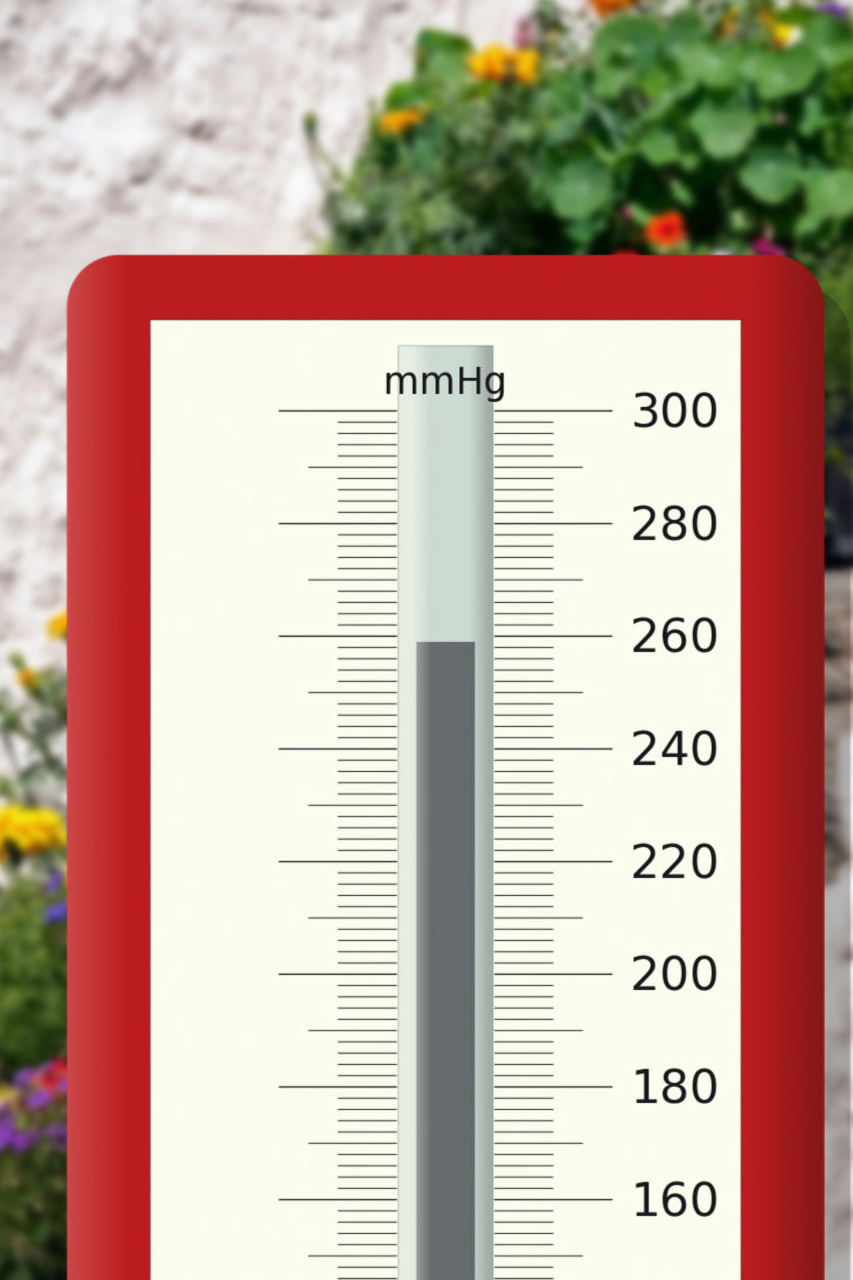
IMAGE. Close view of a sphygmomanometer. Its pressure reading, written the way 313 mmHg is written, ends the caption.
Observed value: 259 mmHg
